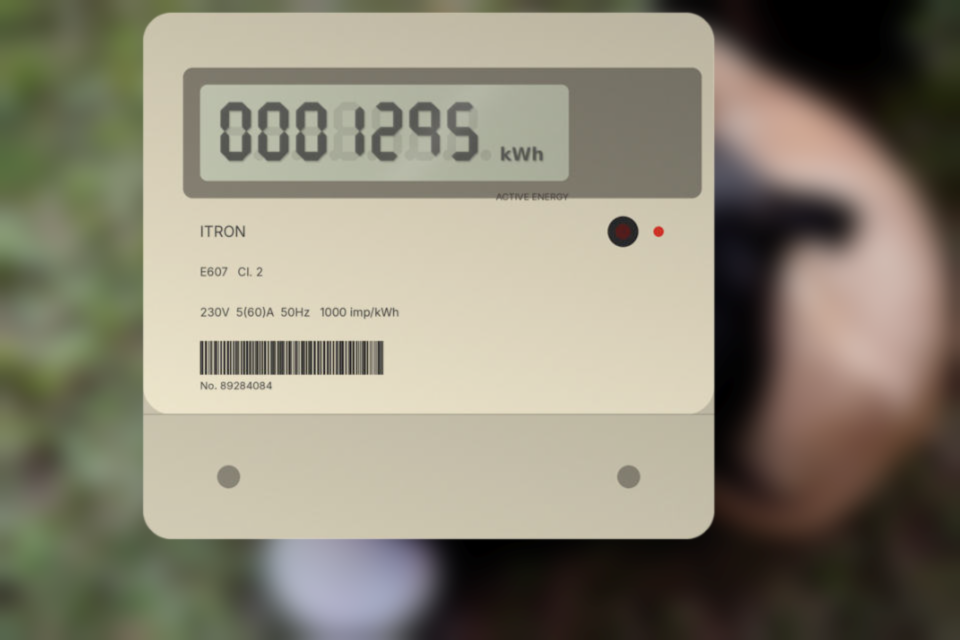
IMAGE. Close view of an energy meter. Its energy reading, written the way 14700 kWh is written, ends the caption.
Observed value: 1295 kWh
